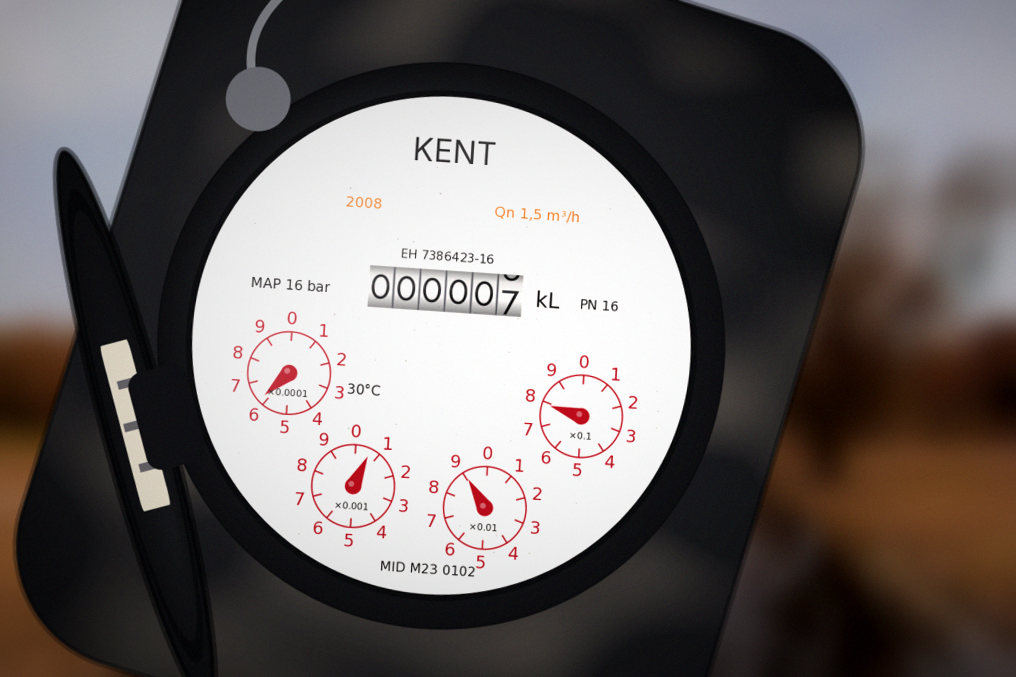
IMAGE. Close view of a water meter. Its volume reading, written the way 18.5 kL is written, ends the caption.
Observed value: 6.7906 kL
